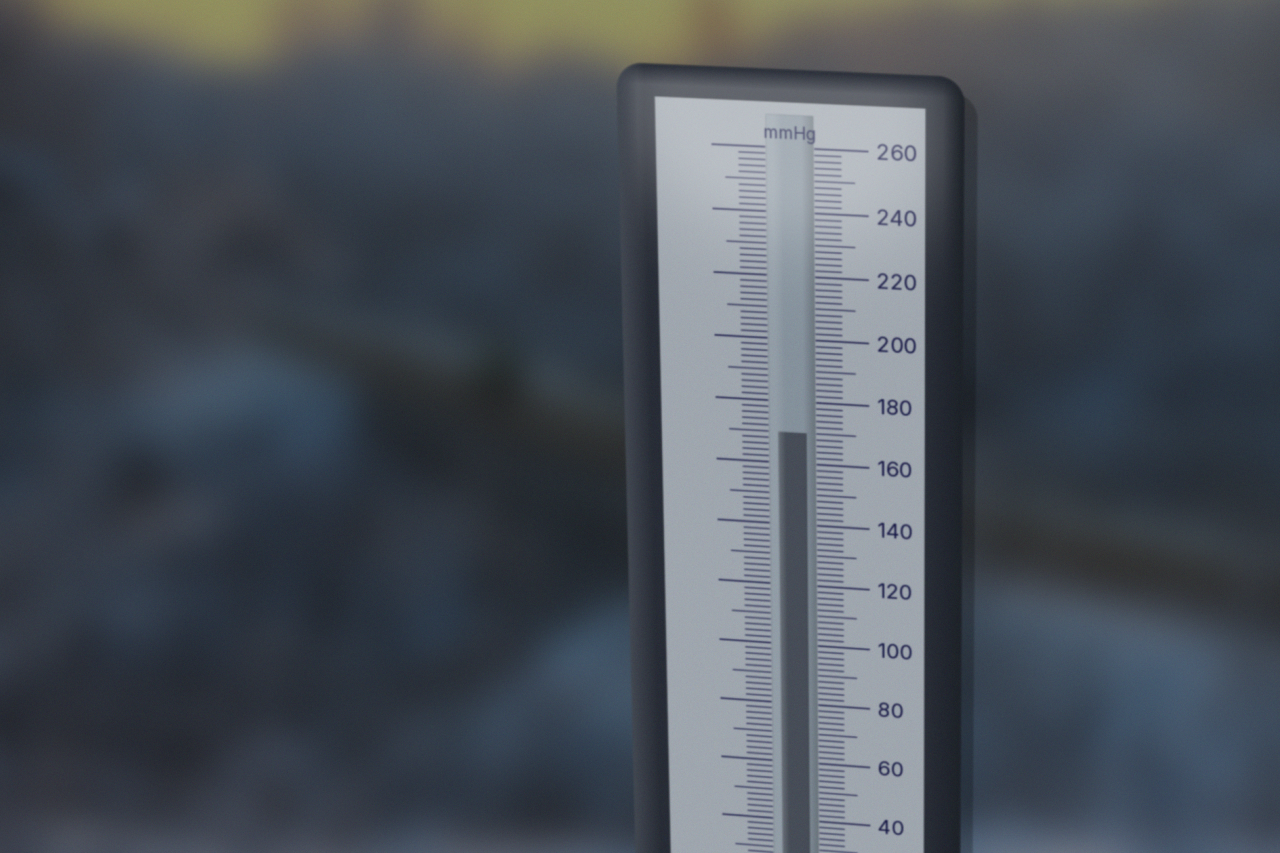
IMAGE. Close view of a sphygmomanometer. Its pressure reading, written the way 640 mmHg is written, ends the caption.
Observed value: 170 mmHg
